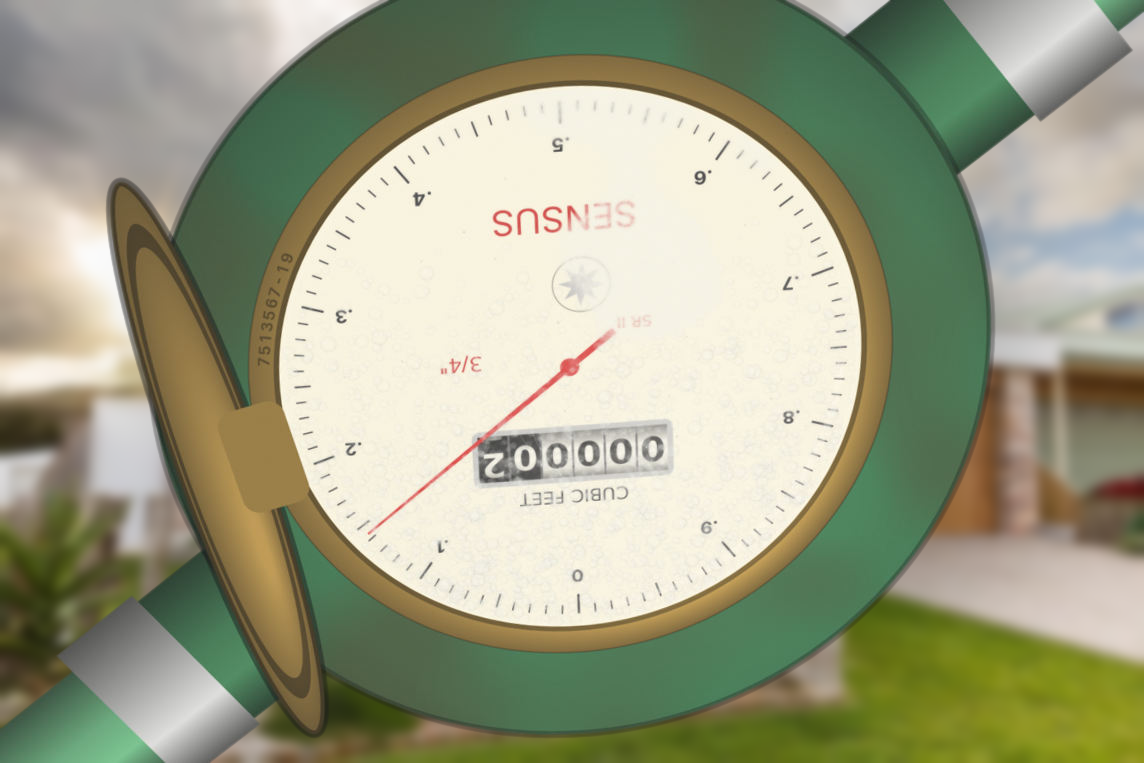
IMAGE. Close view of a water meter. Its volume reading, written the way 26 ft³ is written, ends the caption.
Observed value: 2.14 ft³
